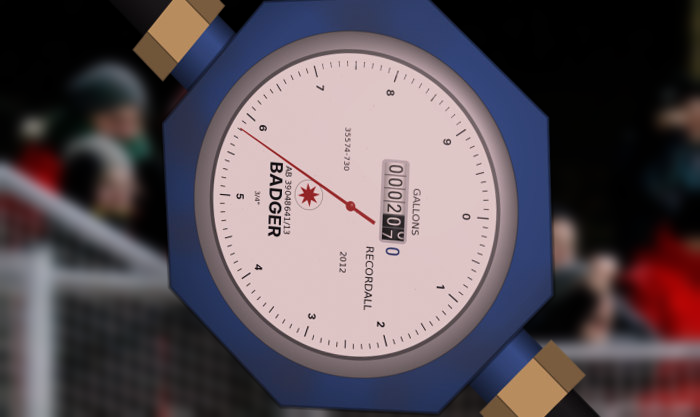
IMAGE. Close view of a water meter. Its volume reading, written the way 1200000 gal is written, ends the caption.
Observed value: 2065.8 gal
